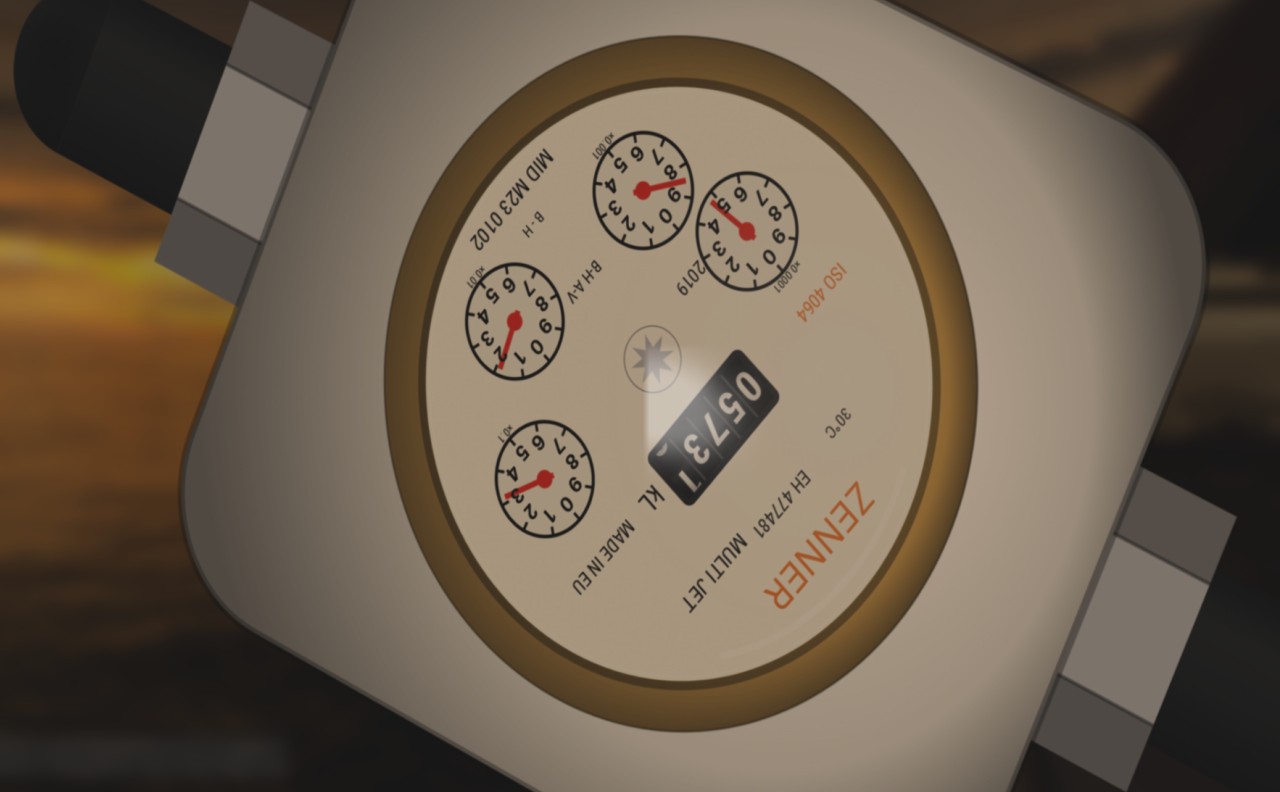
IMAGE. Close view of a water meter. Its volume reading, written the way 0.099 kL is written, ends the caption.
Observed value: 5731.3184 kL
